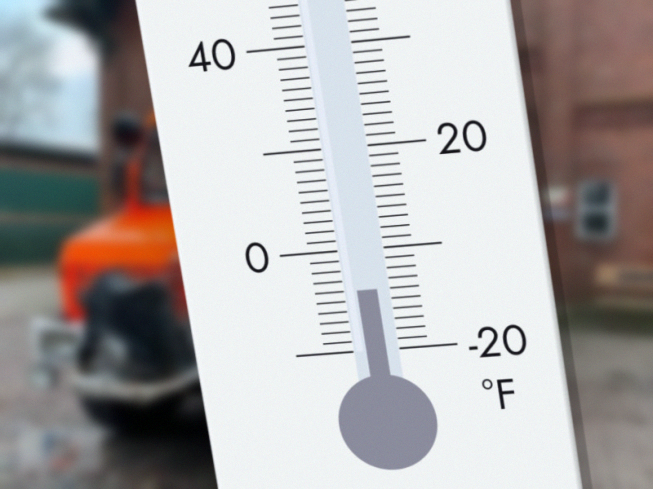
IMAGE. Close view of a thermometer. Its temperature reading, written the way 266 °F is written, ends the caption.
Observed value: -8 °F
